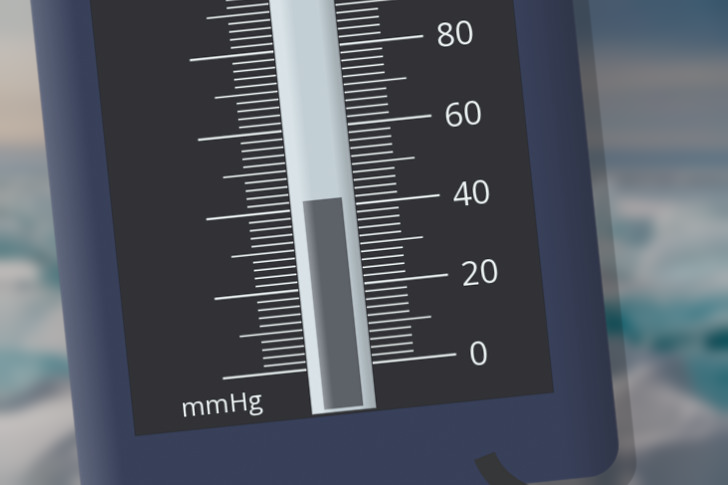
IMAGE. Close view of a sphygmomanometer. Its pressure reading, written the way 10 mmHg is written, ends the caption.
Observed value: 42 mmHg
